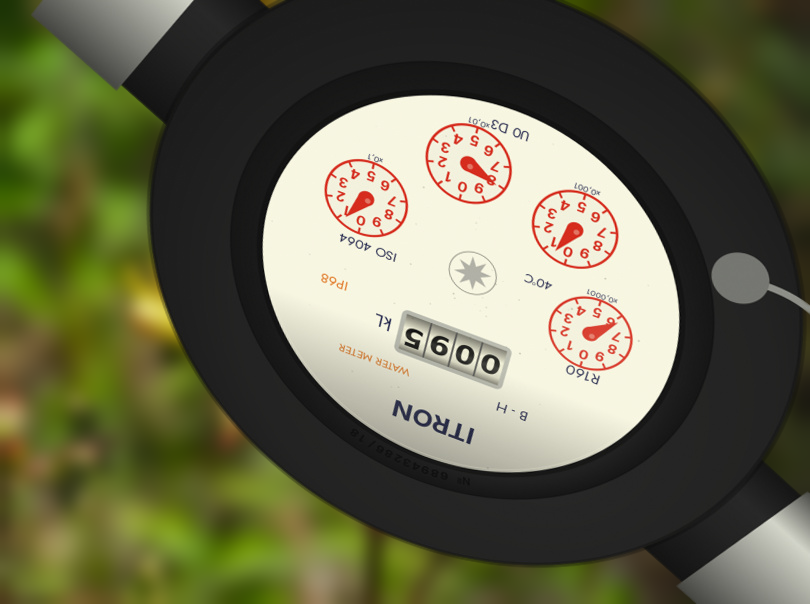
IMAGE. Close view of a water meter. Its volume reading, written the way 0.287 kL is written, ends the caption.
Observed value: 95.0806 kL
